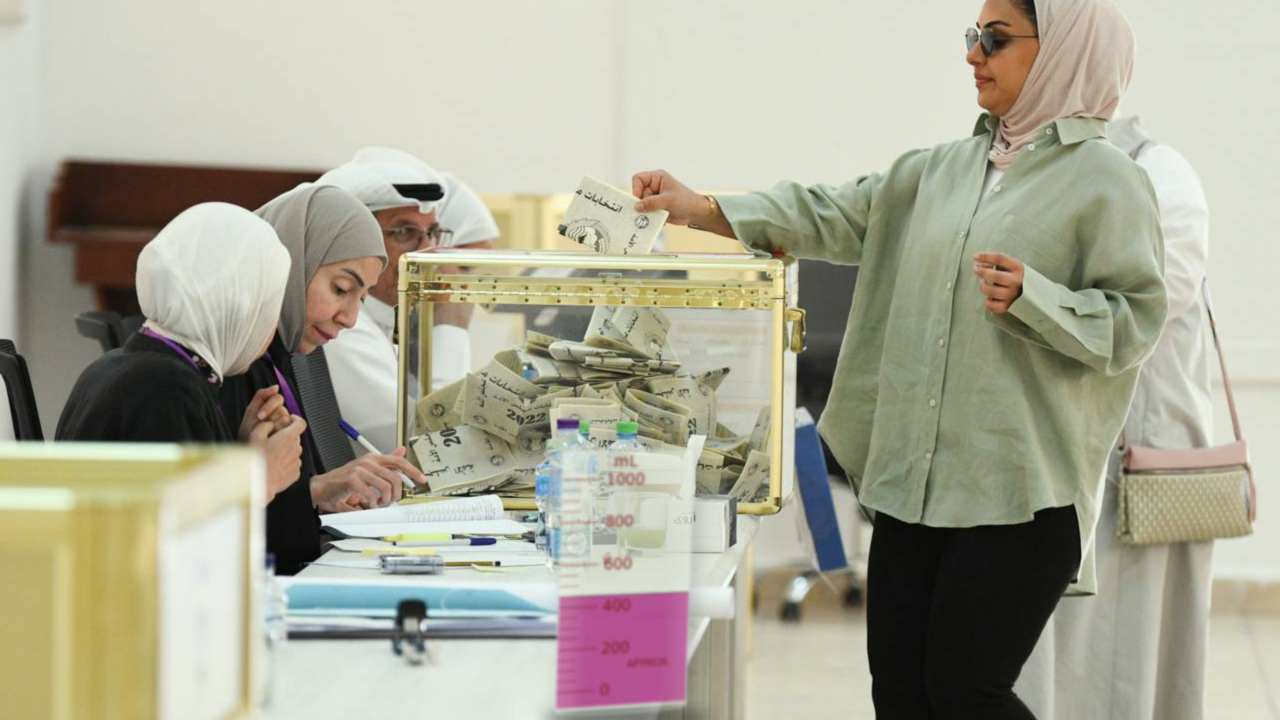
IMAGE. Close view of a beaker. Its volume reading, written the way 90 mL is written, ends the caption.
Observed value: 450 mL
